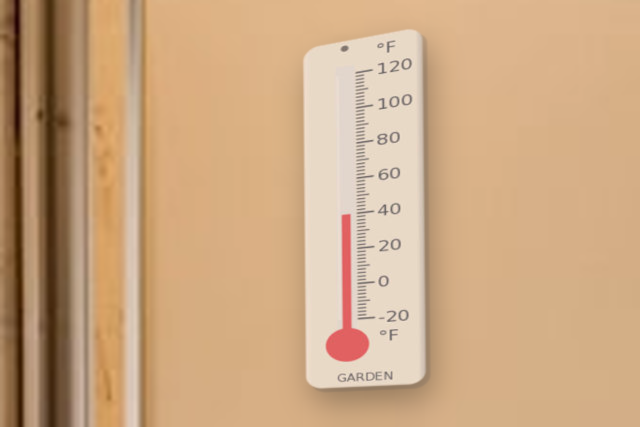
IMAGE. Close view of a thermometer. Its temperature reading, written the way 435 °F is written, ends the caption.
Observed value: 40 °F
